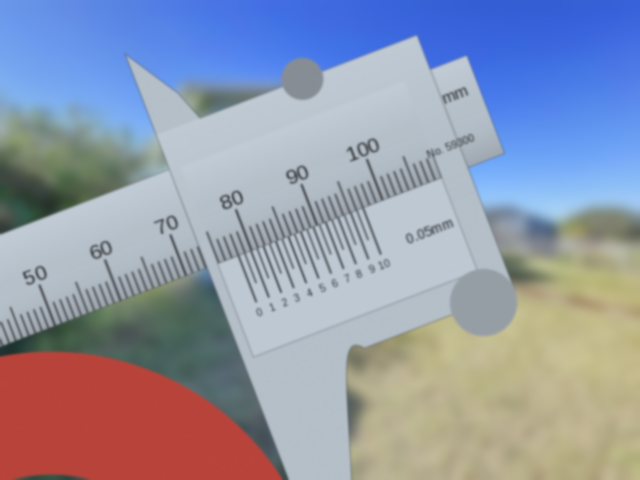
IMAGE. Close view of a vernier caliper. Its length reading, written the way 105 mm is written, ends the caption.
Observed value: 78.0 mm
